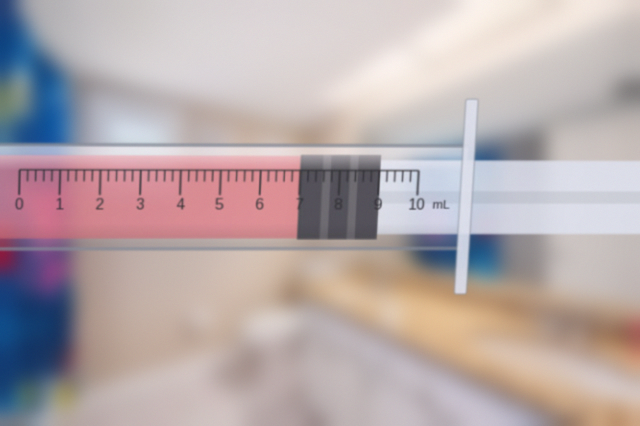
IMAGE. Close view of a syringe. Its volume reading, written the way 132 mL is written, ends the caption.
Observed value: 7 mL
